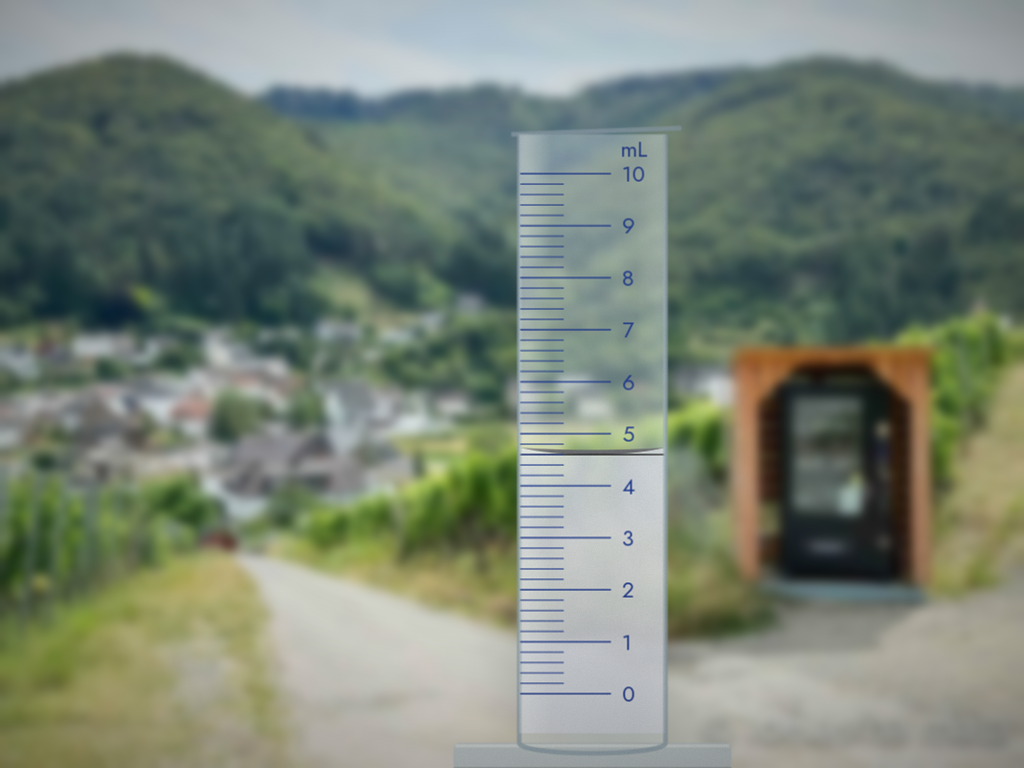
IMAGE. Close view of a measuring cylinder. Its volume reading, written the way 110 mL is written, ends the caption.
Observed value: 4.6 mL
